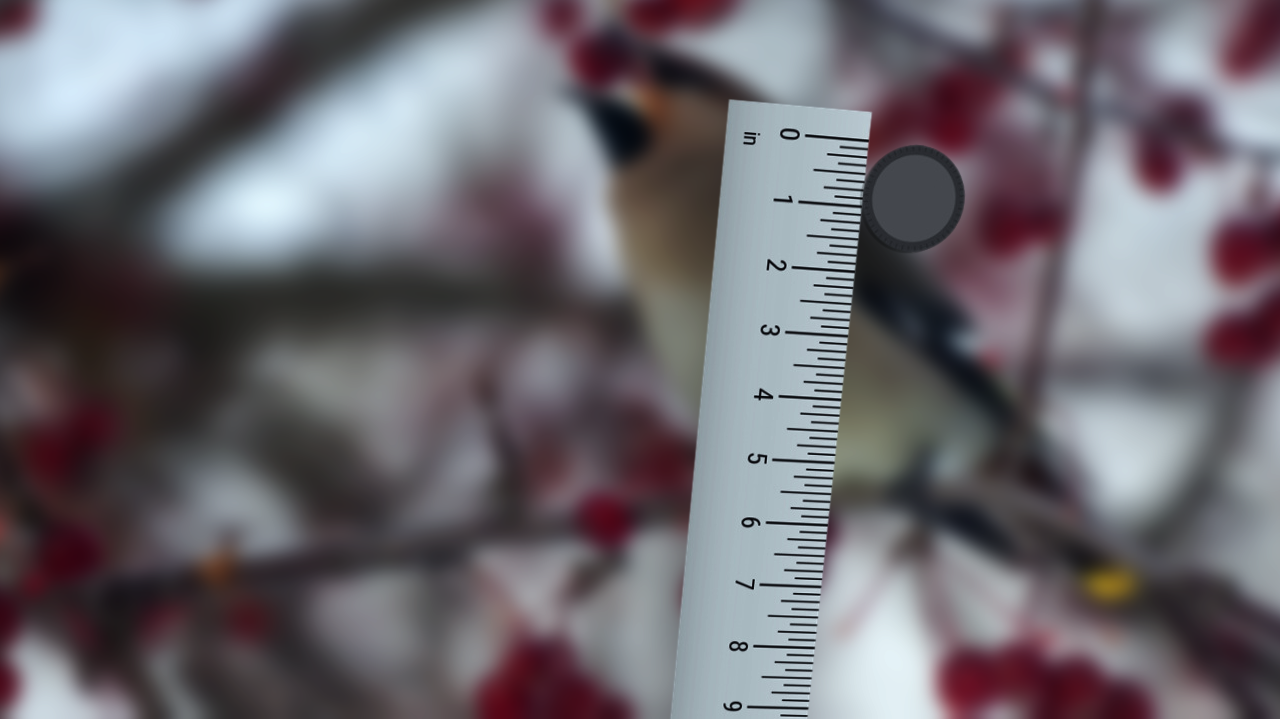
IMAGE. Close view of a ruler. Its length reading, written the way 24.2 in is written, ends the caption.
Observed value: 1.625 in
